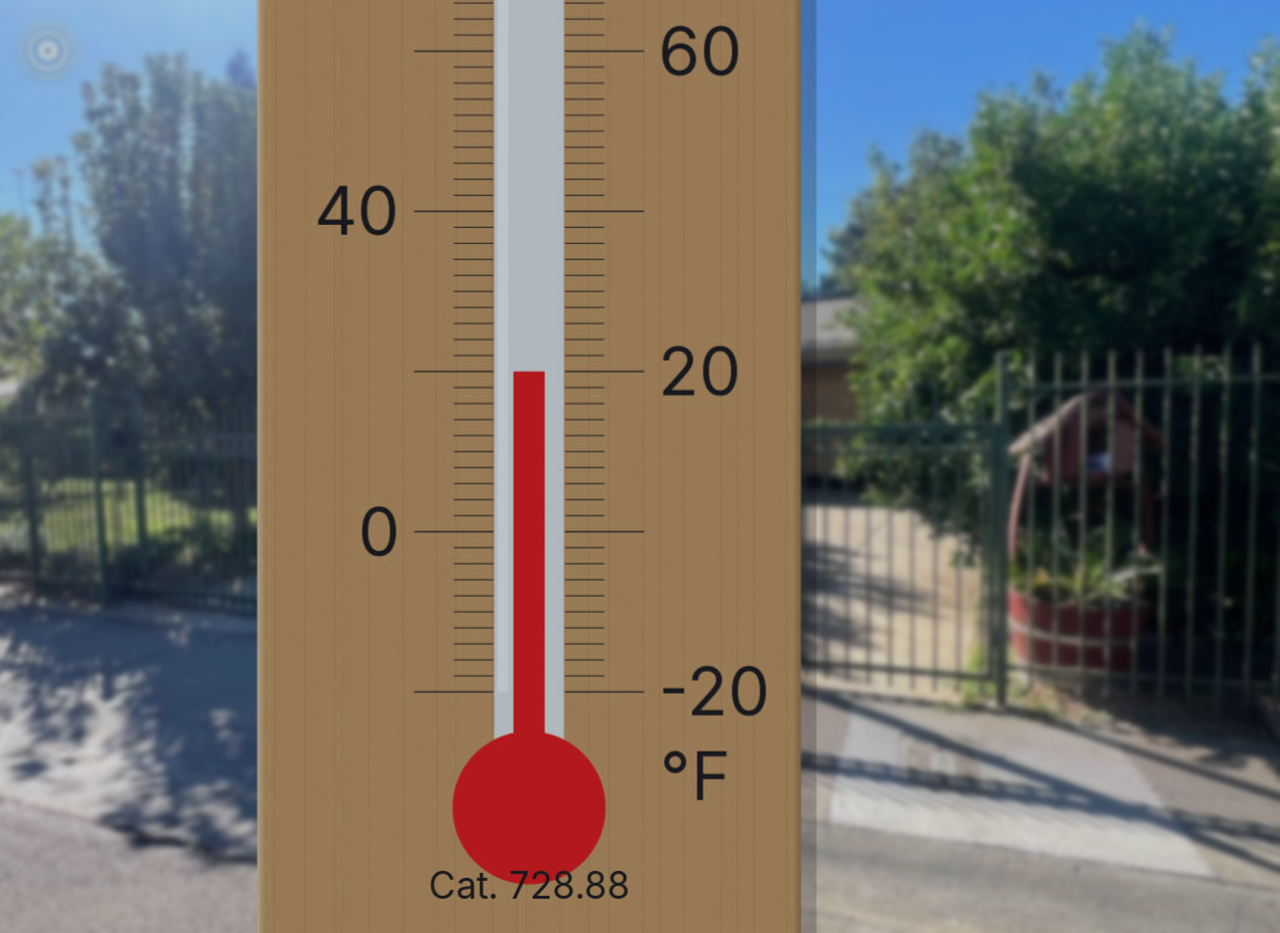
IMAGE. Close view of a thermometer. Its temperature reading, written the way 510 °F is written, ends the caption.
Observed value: 20 °F
